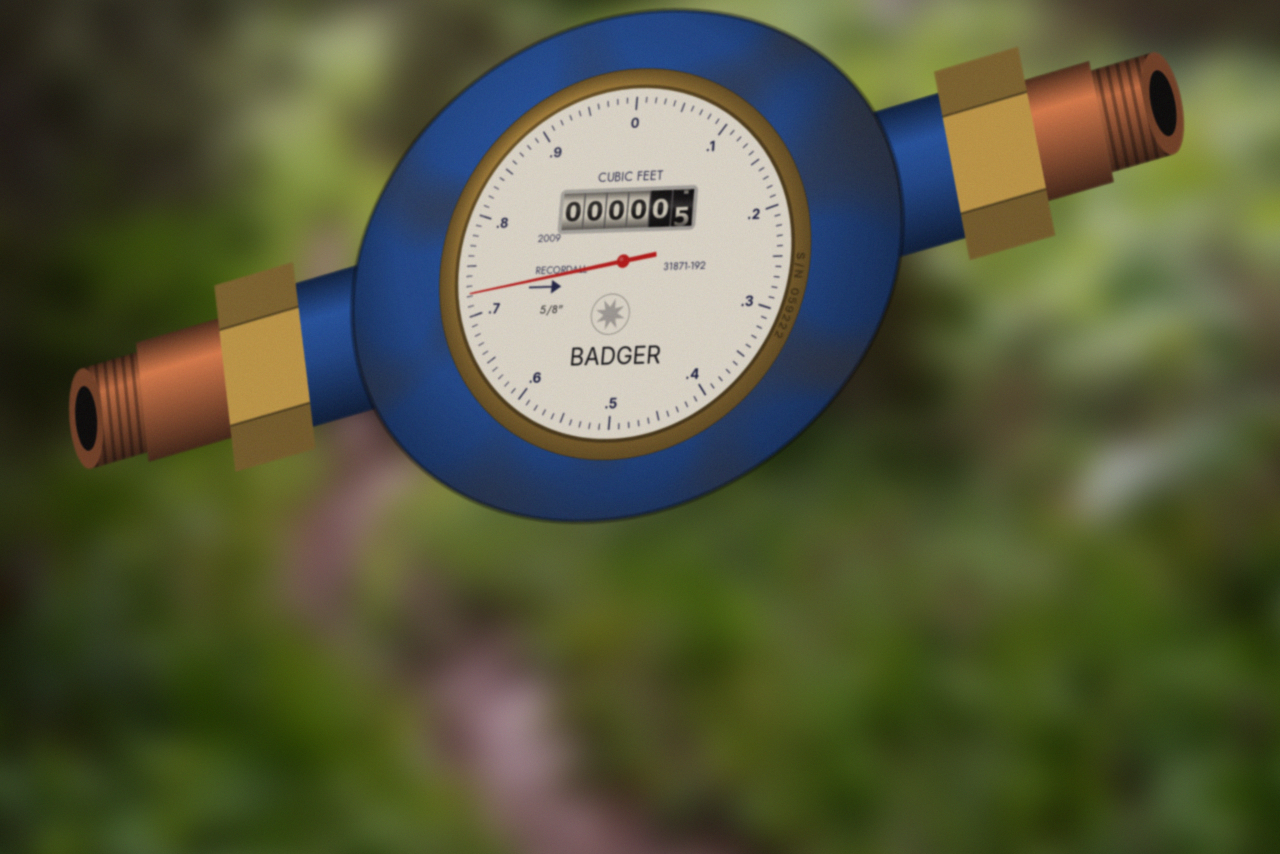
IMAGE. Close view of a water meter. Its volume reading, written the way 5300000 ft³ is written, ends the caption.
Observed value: 4.72 ft³
